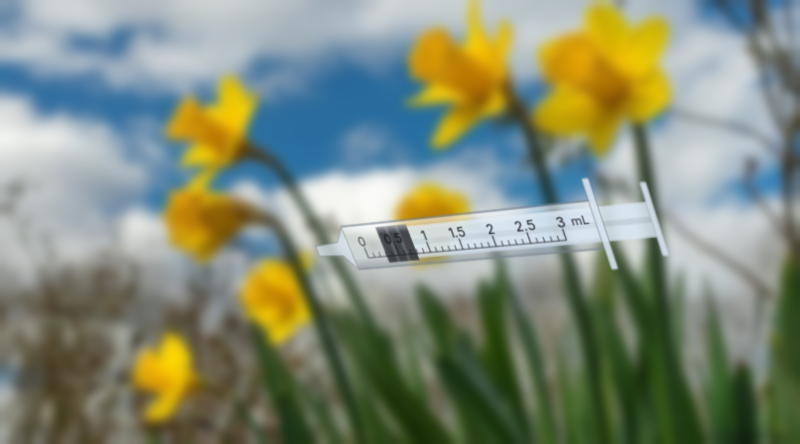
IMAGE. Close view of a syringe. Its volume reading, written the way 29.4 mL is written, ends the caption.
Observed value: 0.3 mL
